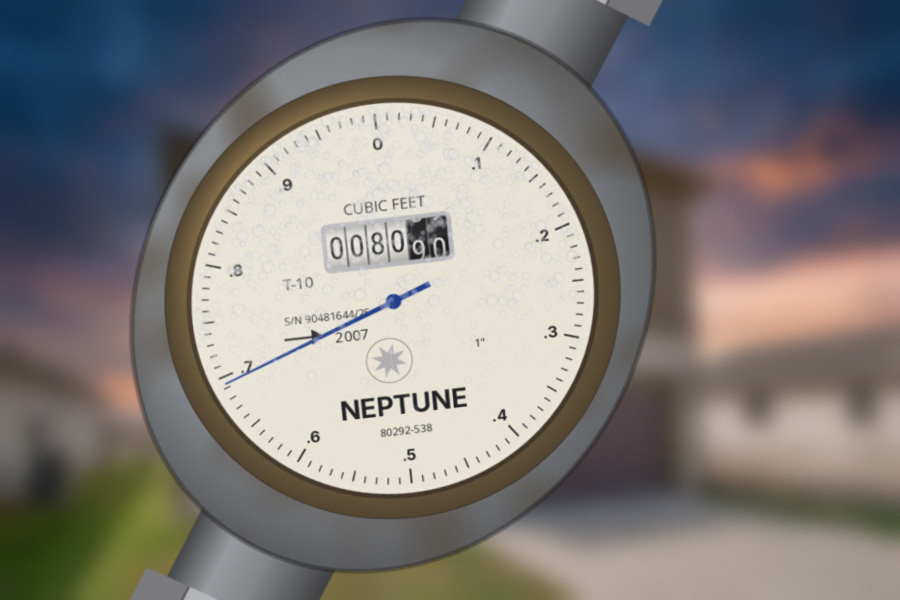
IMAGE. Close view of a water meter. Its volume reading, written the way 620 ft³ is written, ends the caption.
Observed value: 8089.69 ft³
